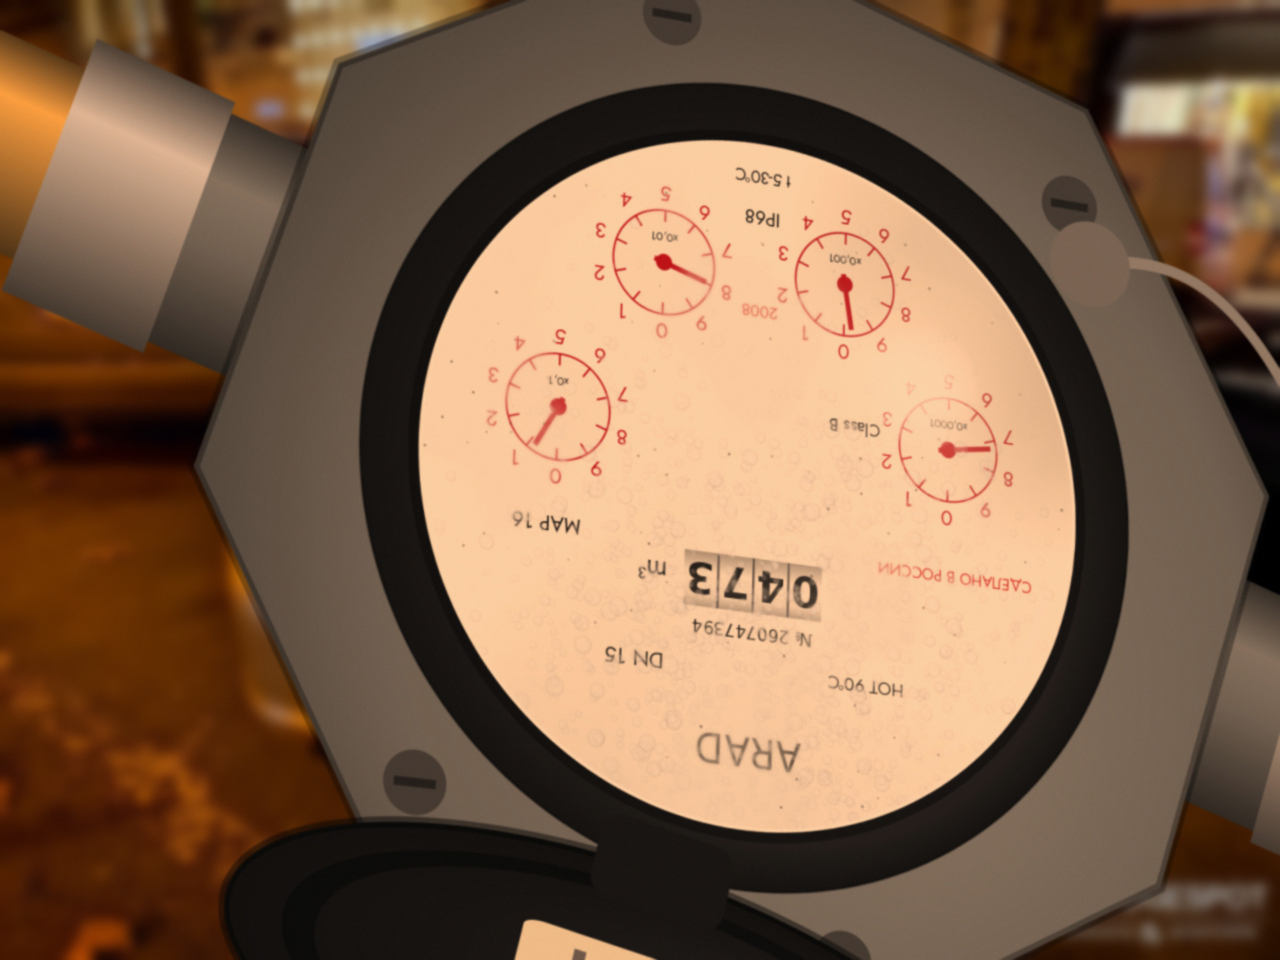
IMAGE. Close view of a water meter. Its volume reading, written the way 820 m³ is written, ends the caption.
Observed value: 473.0797 m³
